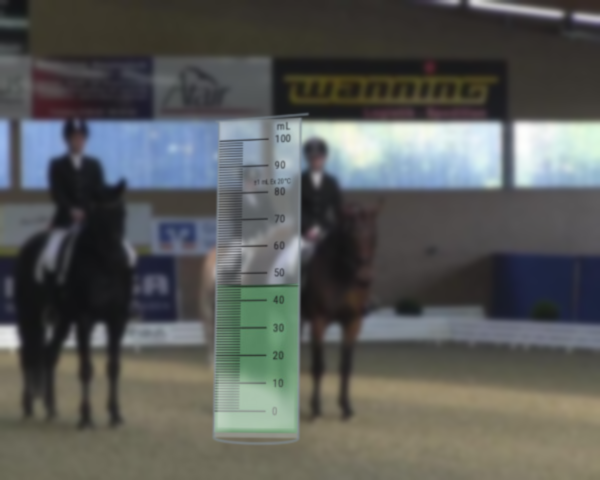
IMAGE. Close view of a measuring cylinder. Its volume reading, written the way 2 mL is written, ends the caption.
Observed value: 45 mL
